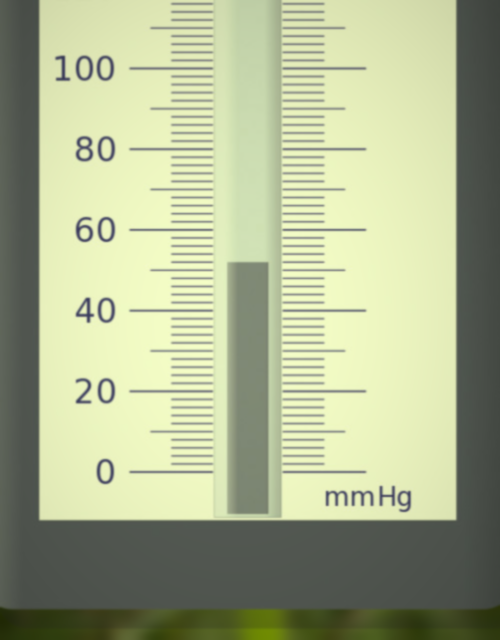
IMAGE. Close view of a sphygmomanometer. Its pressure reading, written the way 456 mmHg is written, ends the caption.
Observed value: 52 mmHg
